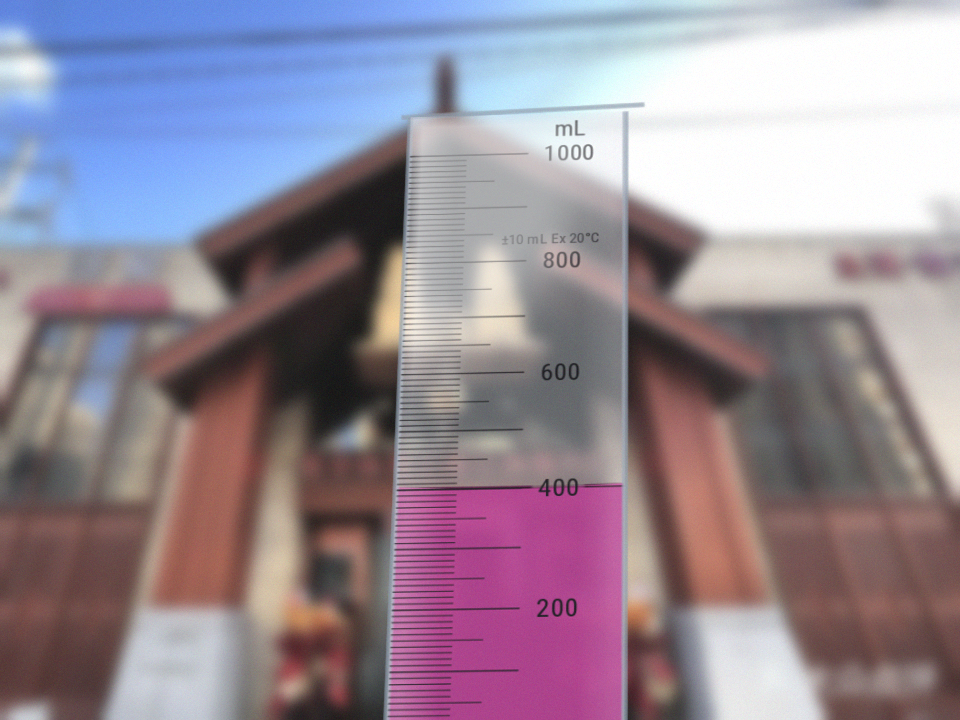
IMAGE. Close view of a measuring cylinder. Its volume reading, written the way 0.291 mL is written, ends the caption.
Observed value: 400 mL
